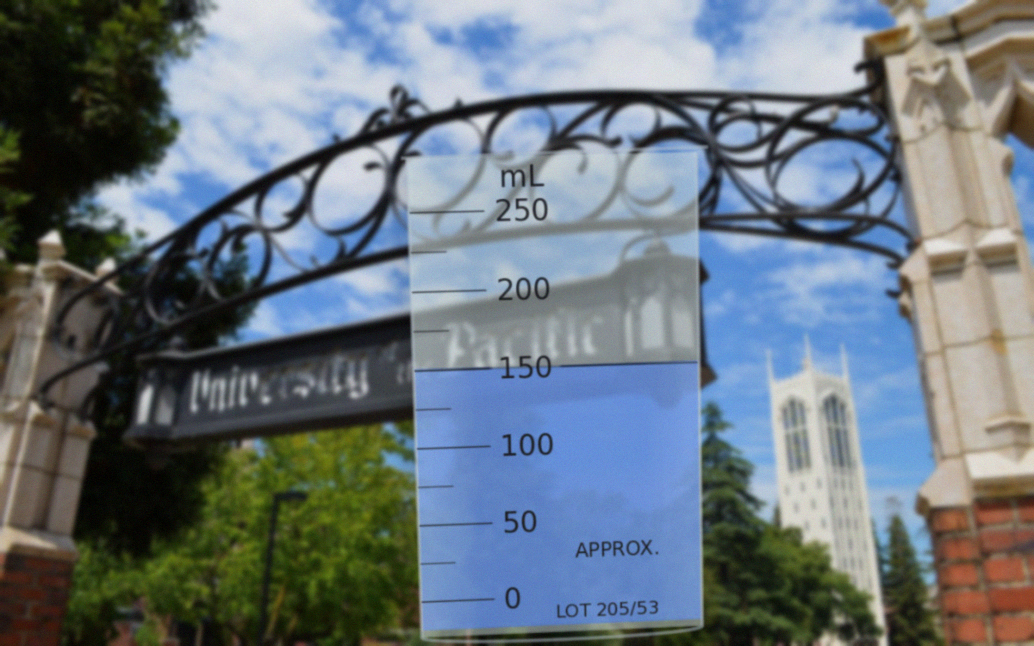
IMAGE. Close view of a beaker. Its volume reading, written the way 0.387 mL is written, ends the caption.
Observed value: 150 mL
